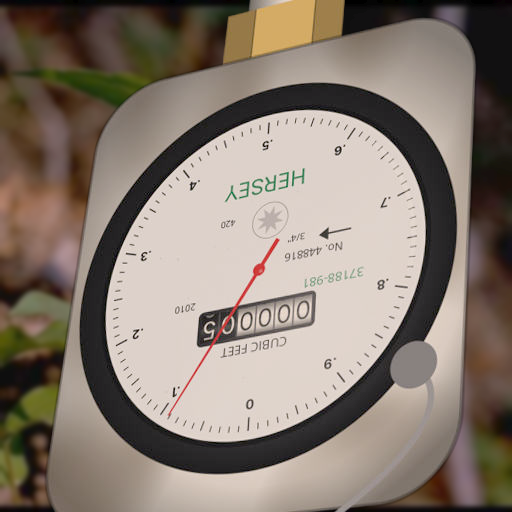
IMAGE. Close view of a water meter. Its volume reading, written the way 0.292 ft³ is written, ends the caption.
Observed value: 5.09 ft³
